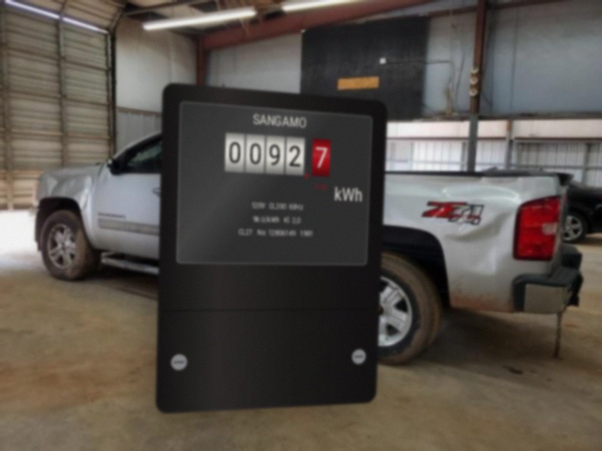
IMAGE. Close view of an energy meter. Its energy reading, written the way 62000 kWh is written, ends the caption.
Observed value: 92.7 kWh
